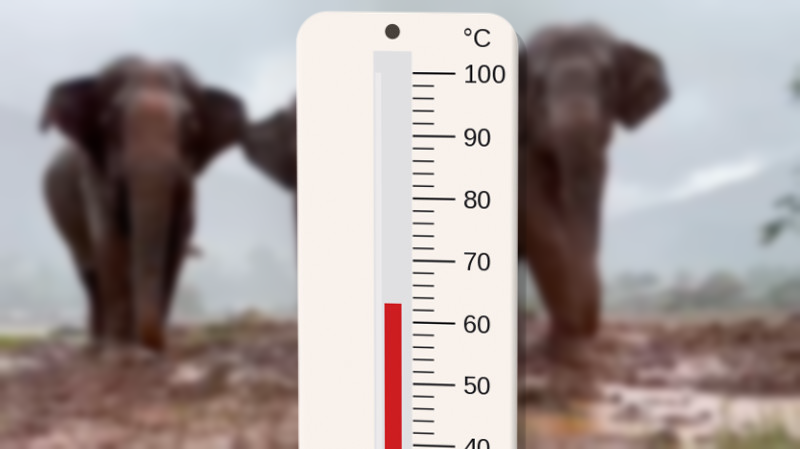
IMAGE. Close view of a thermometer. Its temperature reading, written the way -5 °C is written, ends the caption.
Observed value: 63 °C
